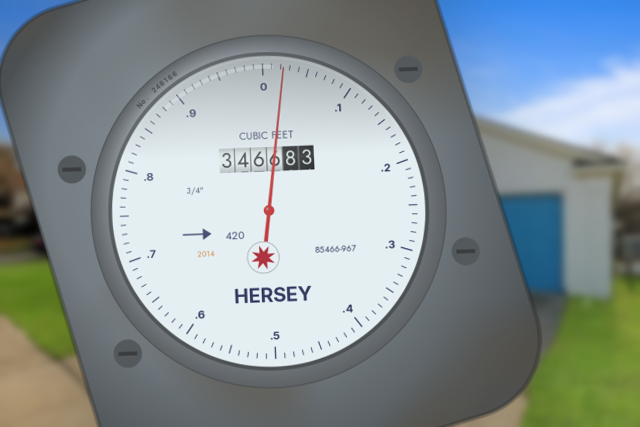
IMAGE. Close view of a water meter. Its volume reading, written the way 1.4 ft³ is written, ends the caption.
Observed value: 346683.02 ft³
